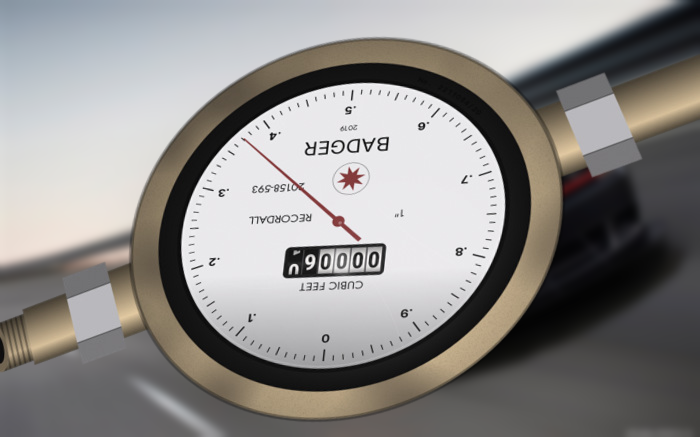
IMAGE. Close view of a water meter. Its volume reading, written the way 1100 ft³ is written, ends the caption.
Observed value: 60.37 ft³
